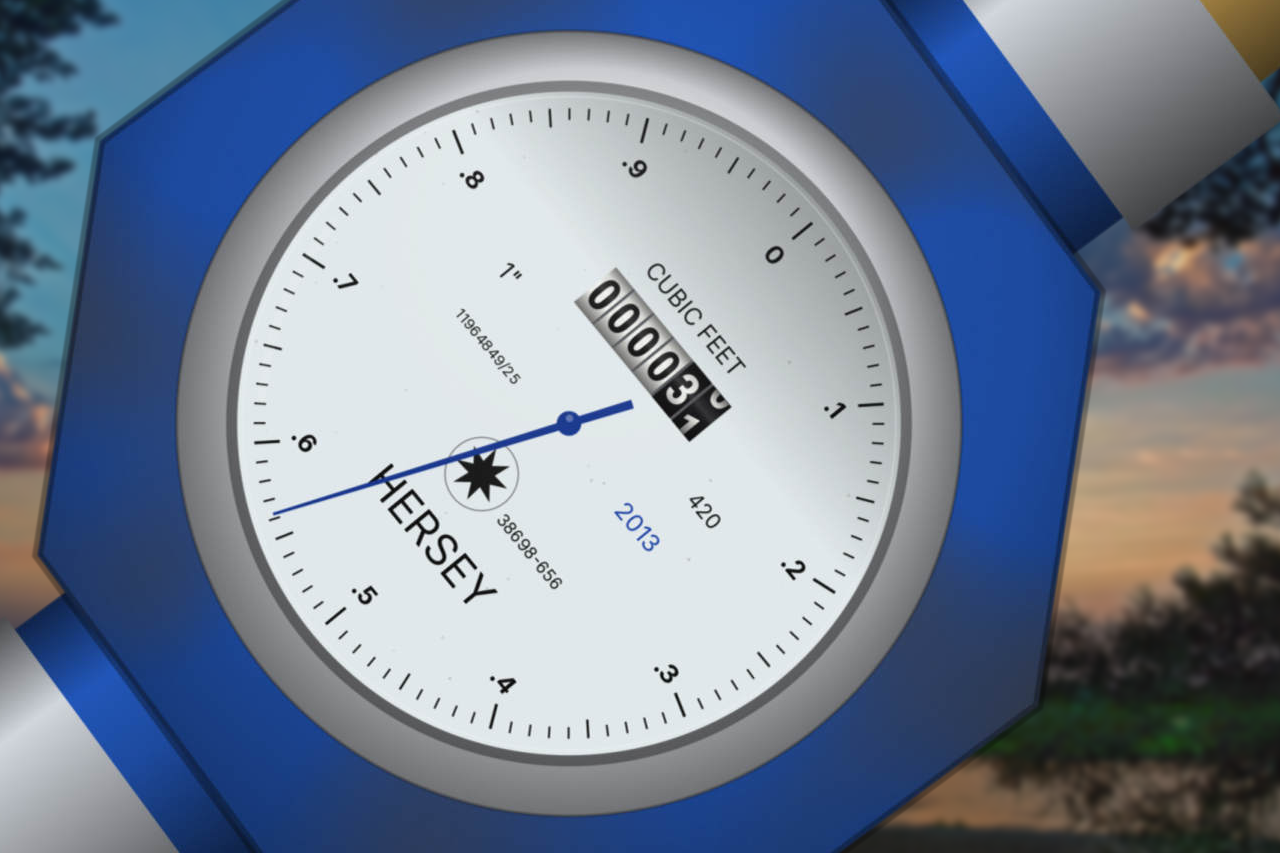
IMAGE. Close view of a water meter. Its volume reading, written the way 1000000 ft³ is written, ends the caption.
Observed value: 30.56 ft³
